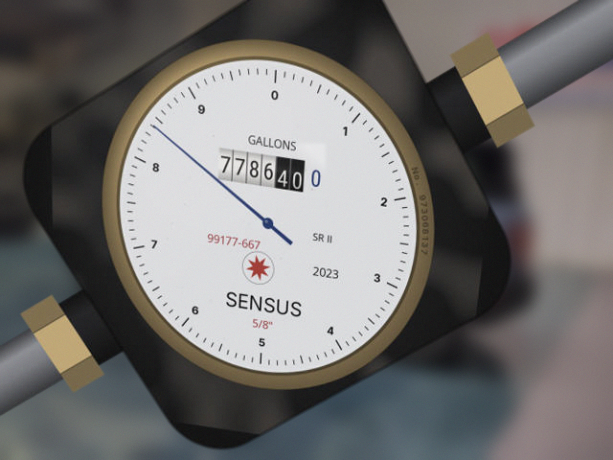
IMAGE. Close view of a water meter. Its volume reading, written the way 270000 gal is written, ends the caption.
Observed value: 7786398.4 gal
